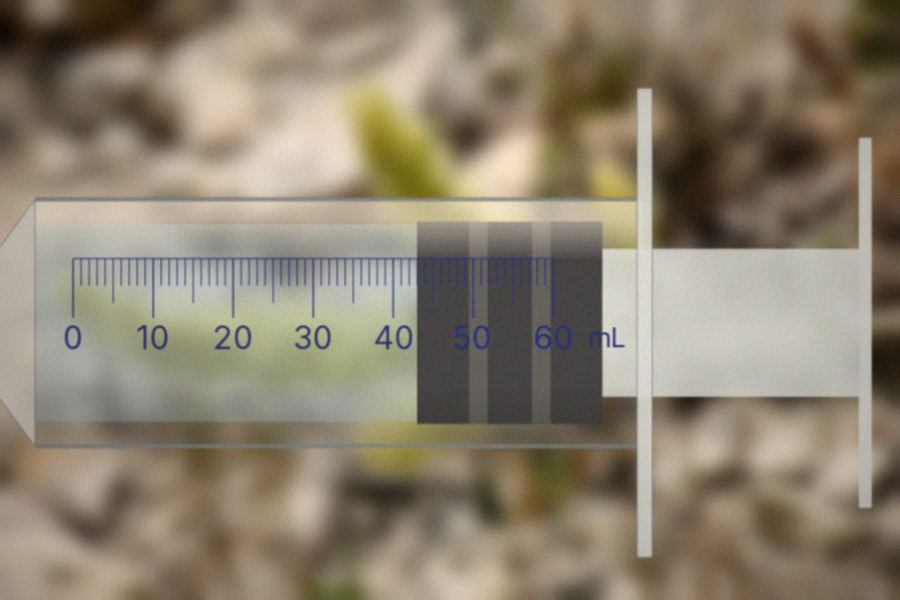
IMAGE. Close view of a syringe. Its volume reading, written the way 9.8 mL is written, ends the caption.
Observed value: 43 mL
